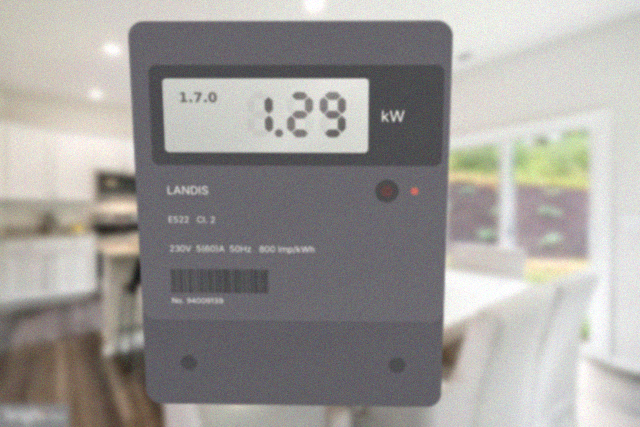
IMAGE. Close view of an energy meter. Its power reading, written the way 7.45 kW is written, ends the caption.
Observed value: 1.29 kW
